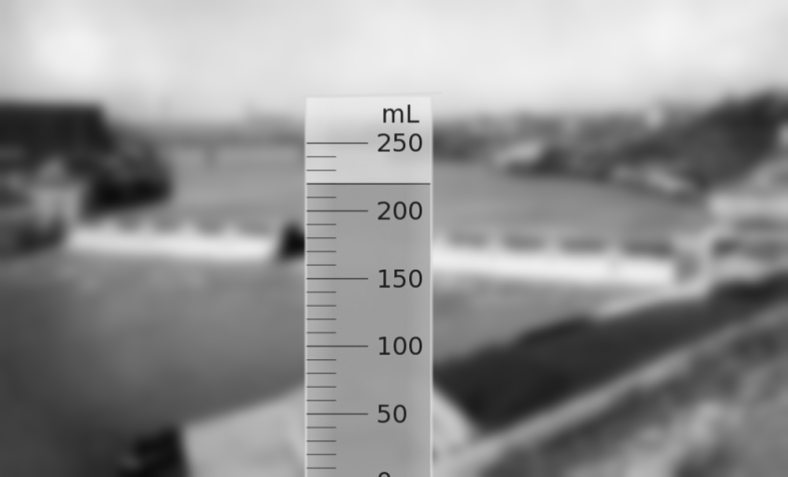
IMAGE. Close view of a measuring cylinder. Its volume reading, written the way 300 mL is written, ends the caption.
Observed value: 220 mL
